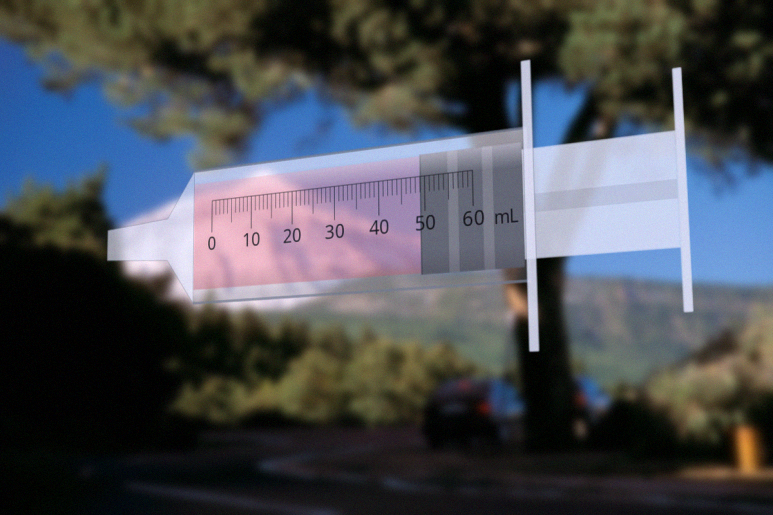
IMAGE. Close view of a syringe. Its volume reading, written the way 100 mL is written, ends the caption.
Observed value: 49 mL
